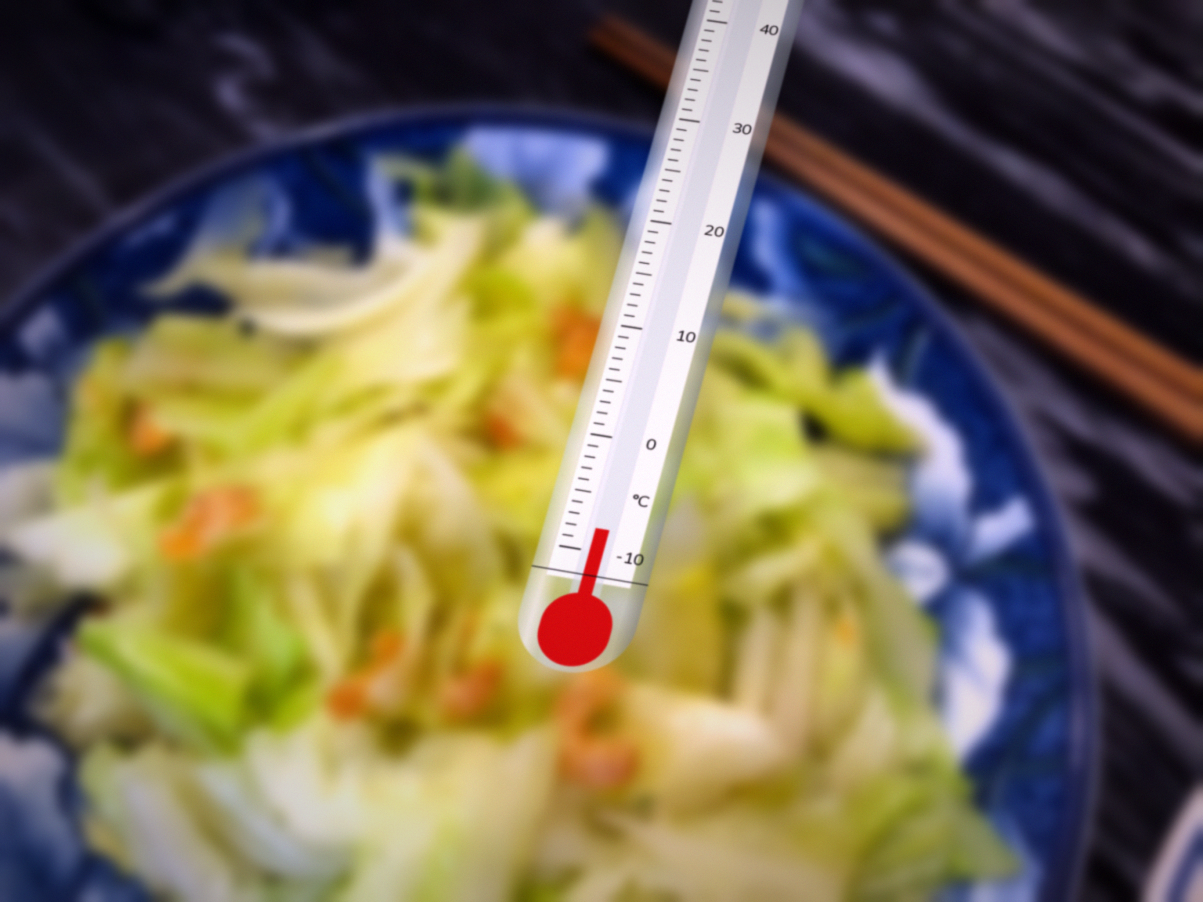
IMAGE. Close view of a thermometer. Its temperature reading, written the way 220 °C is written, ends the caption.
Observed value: -8 °C
